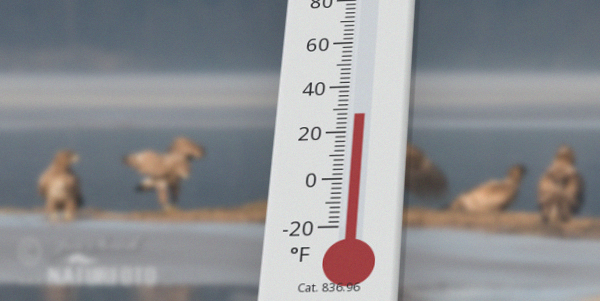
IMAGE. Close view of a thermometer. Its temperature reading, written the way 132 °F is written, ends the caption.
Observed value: 28 °F
